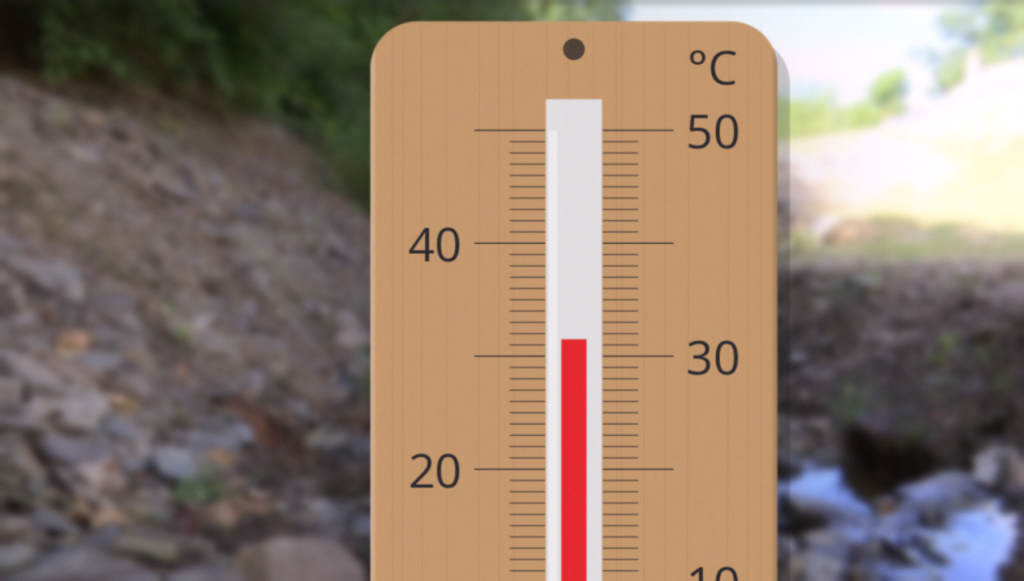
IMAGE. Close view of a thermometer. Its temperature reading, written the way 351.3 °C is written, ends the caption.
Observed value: 31.5 °C
